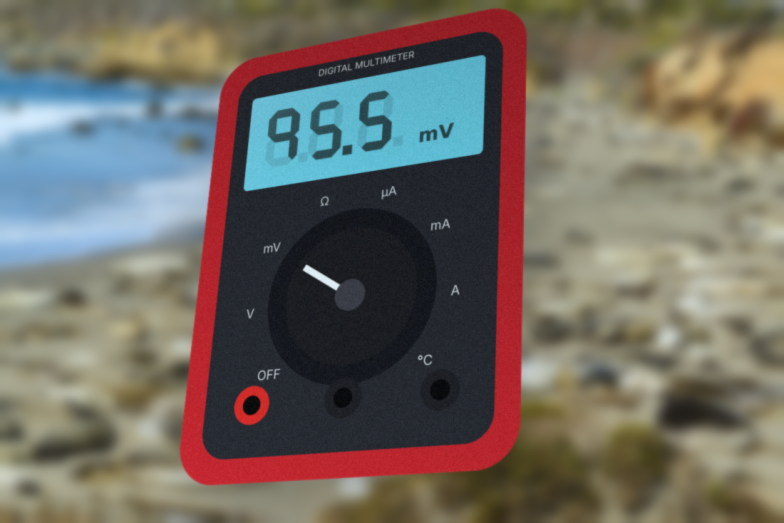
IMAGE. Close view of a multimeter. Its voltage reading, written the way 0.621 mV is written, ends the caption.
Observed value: 95.5 mV
